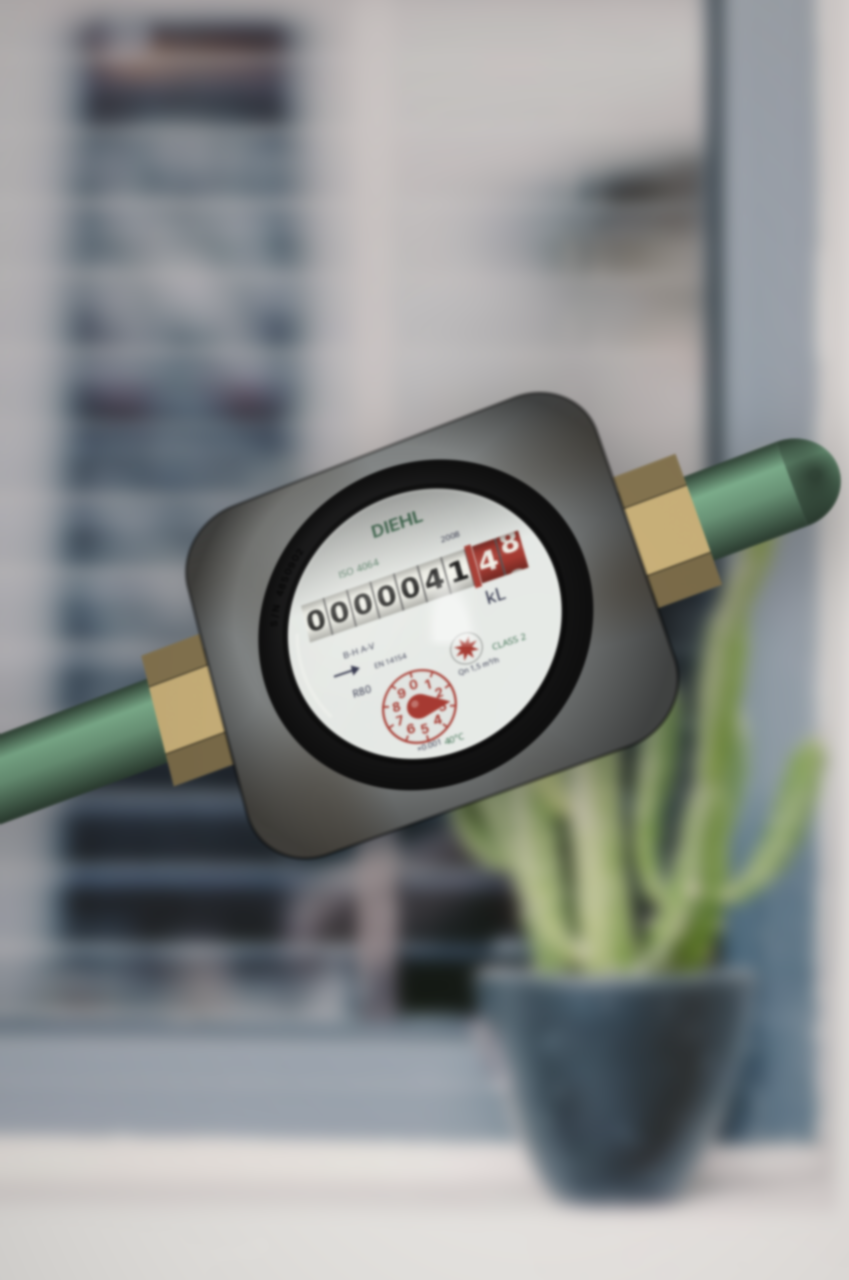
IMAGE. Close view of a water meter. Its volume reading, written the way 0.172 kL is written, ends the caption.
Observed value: 41.482 kL
